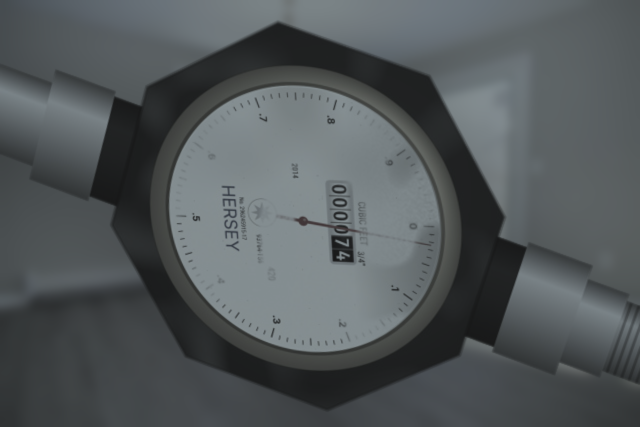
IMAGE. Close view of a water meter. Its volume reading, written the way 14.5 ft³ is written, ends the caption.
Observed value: 74.02 ft³
